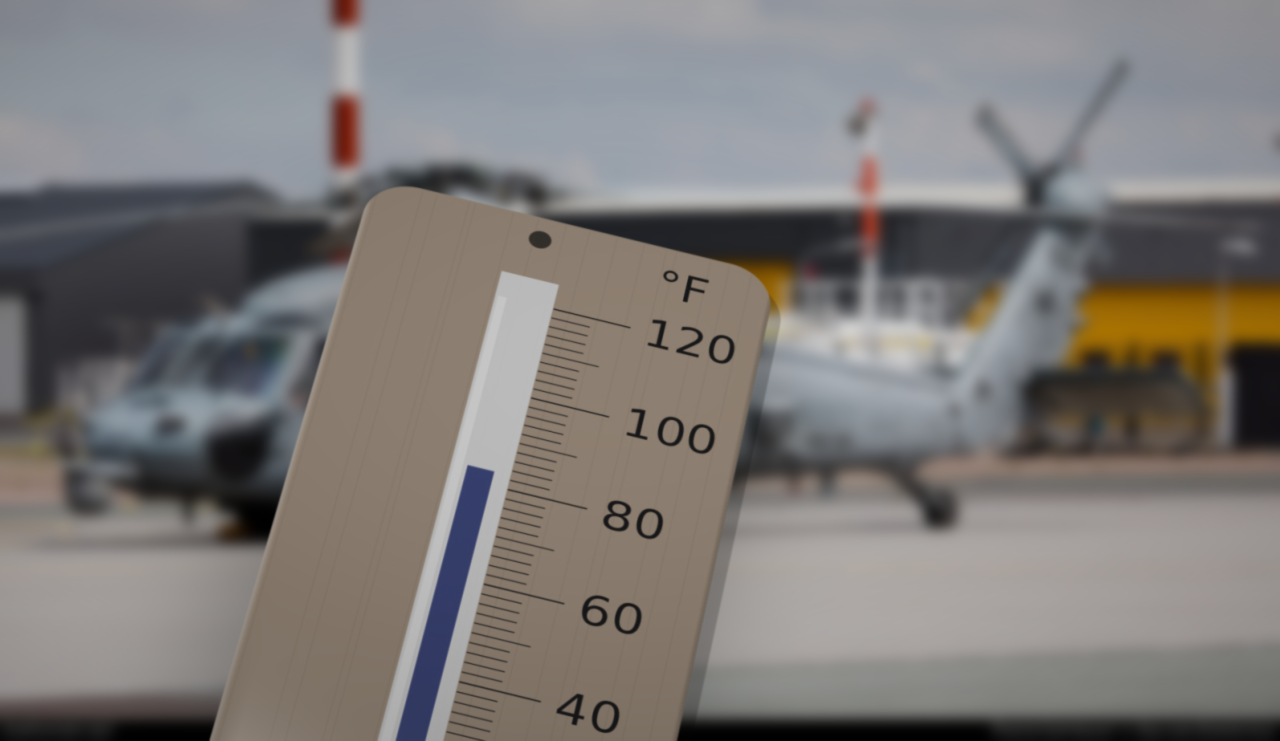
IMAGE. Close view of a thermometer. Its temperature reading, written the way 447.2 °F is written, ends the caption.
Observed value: 83 °F
